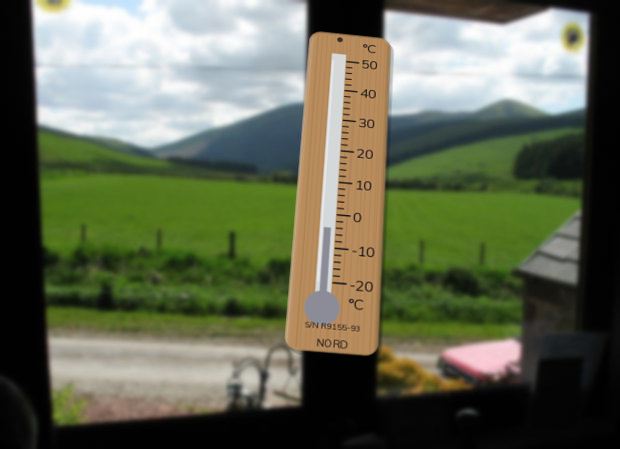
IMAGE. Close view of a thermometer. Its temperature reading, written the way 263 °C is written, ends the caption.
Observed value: -4 °C
